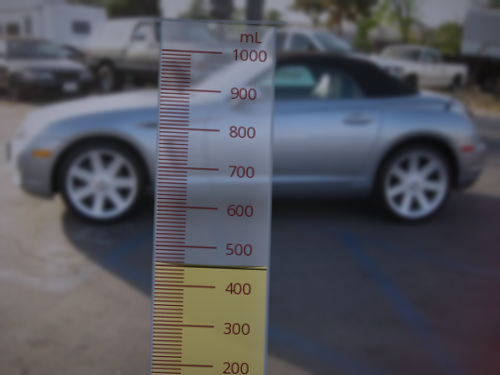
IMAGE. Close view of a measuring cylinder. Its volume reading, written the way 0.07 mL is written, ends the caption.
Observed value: 450 mL
